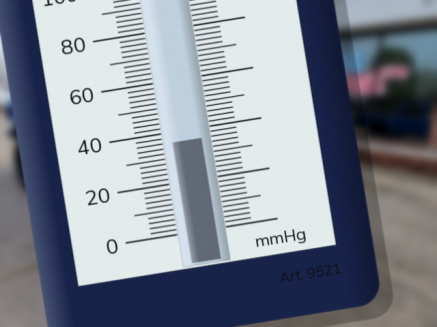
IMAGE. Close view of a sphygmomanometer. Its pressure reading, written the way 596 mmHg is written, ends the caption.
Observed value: 36 mmHg
